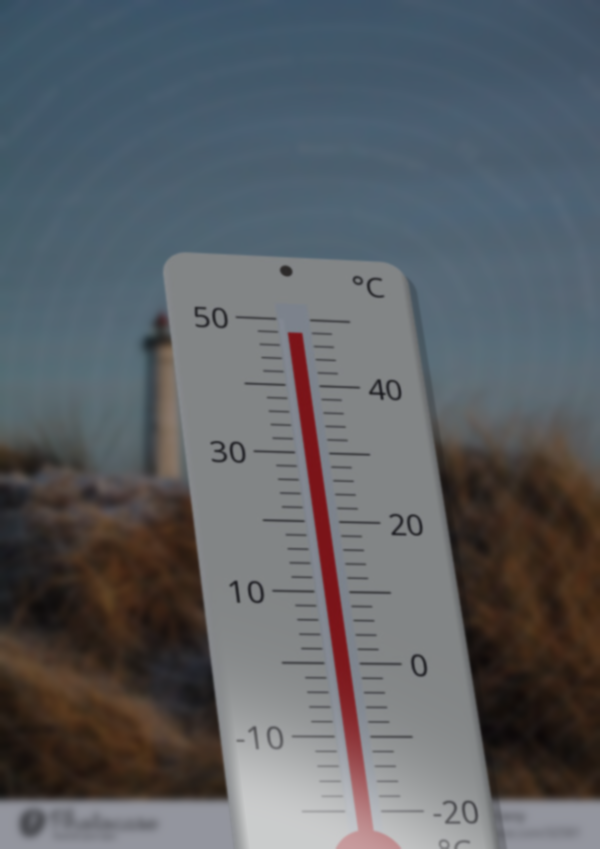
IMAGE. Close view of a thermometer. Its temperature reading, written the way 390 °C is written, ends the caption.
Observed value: 48 °C
